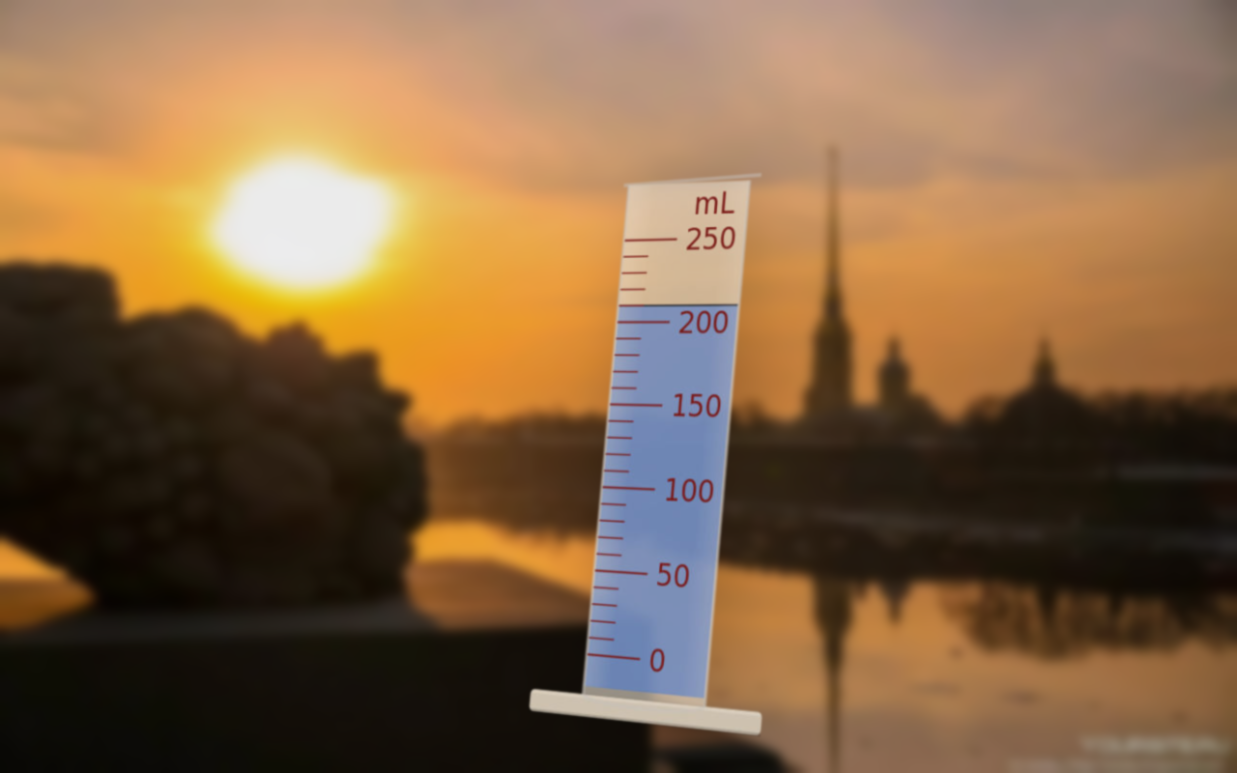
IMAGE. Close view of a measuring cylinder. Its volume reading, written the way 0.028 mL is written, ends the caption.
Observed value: 210 mL
